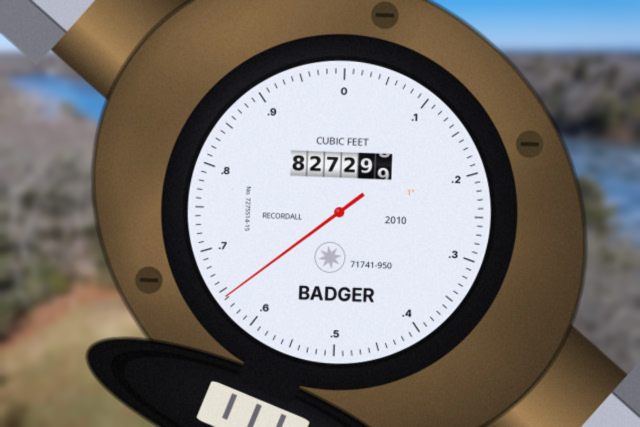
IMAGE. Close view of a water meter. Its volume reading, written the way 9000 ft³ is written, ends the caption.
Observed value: 827298.64 ft³
